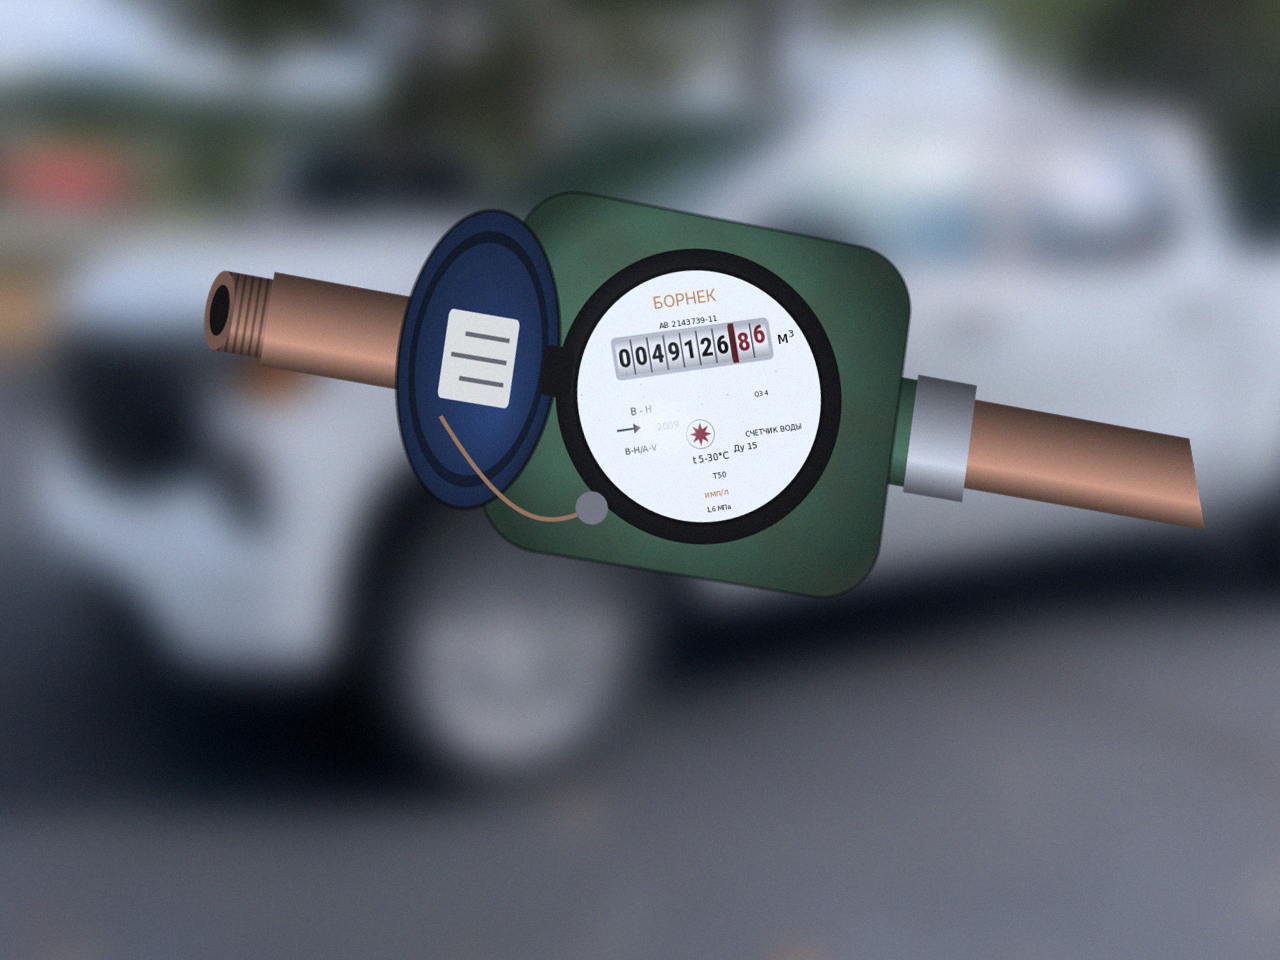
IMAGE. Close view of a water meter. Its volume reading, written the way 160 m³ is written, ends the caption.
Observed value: 49126.86 m³
